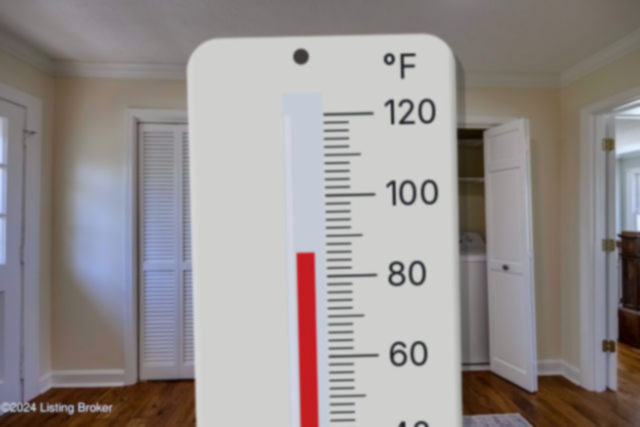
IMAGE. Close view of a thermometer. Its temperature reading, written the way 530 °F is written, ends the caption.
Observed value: 86 °F
